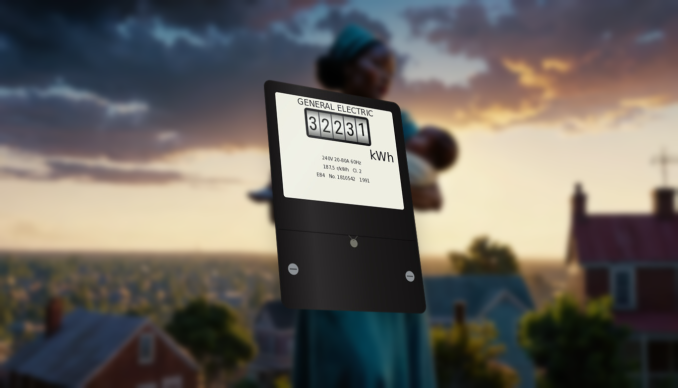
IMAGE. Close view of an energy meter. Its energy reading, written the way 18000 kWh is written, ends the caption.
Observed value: 32231 kWh
